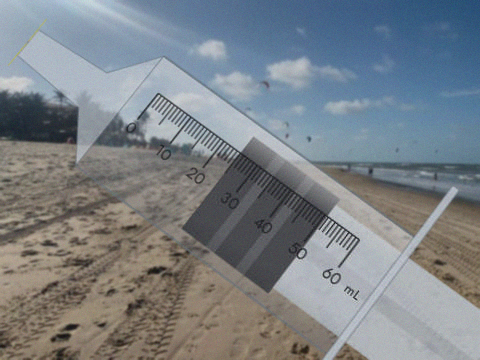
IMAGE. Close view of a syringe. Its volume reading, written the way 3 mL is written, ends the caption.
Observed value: 25 mL
